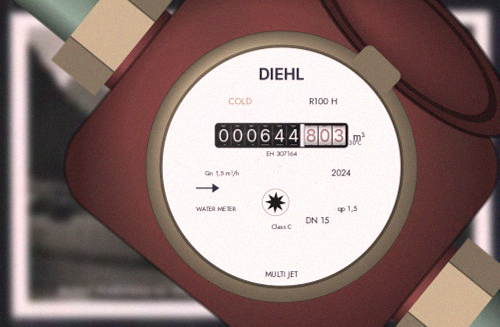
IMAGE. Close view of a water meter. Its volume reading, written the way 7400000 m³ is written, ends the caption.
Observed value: 644.803 m³
